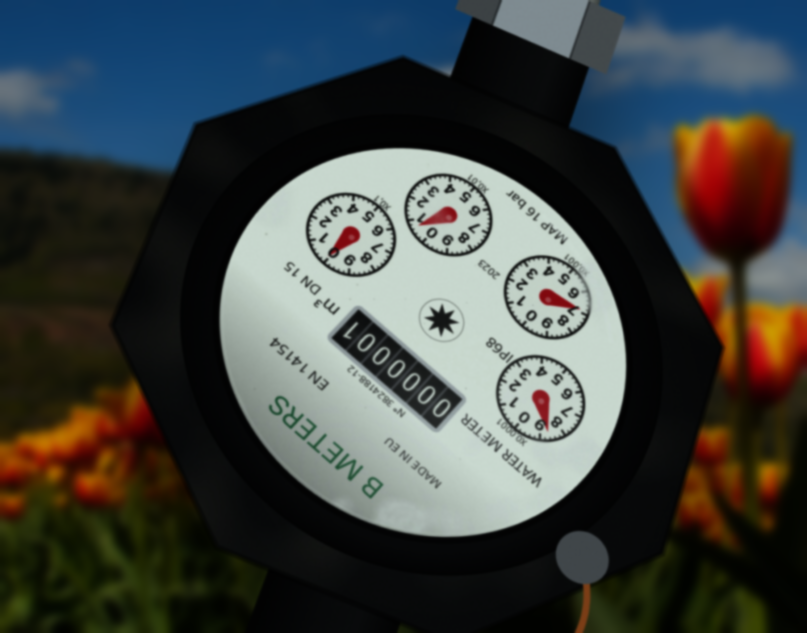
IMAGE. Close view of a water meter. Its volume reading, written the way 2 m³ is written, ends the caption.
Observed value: 1.0068 m³
